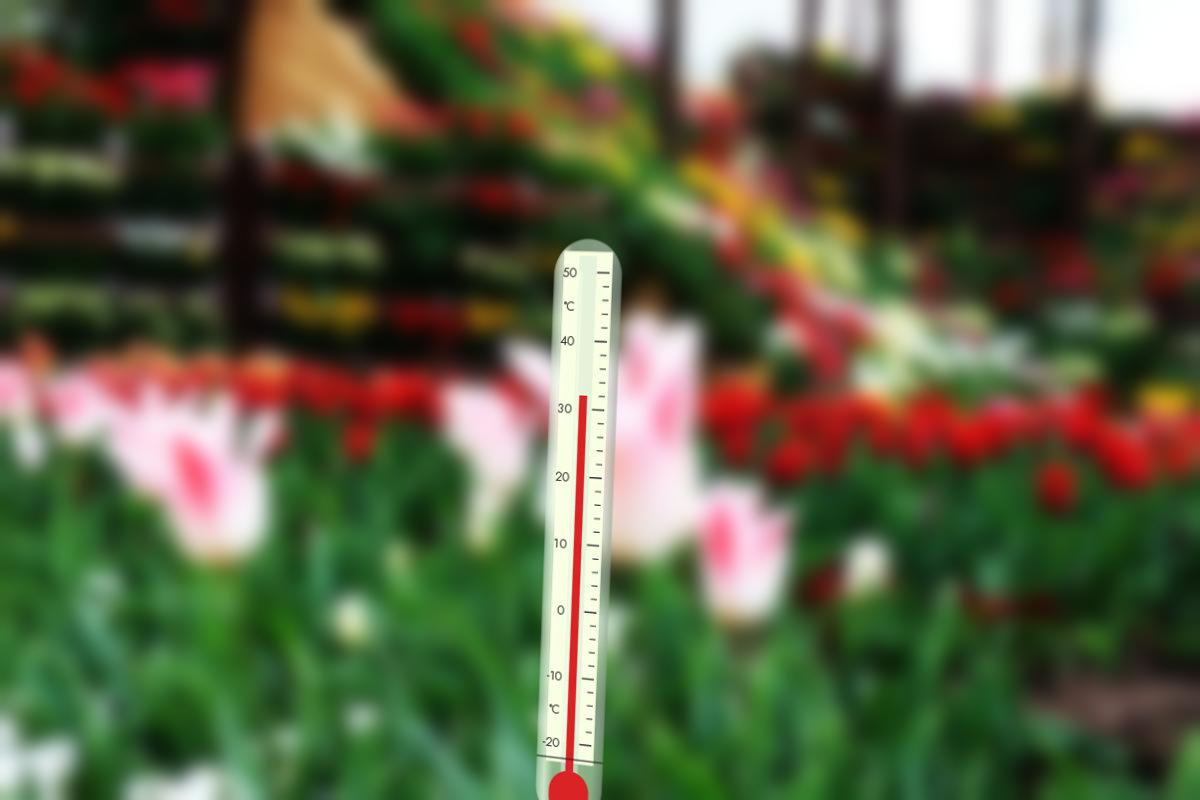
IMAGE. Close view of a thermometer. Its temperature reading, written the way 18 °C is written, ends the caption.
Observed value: 32 °C
